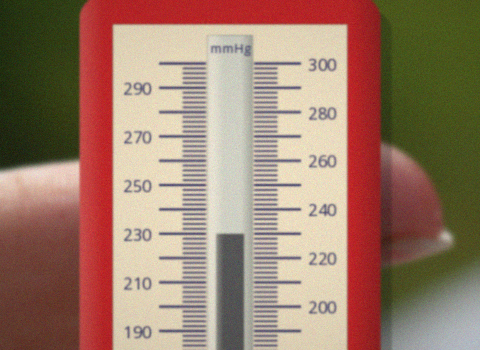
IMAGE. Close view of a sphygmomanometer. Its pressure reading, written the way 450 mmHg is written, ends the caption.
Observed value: 230 mmHg
